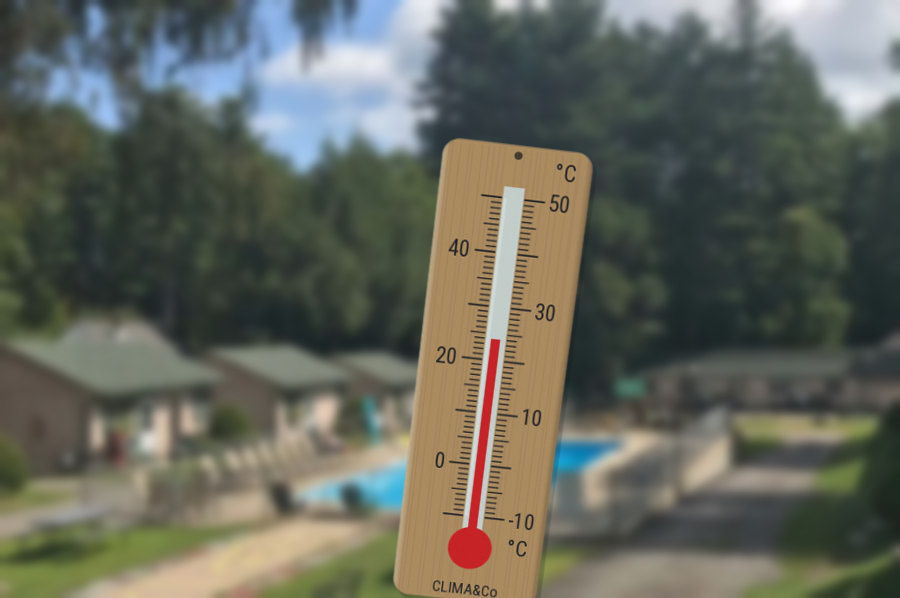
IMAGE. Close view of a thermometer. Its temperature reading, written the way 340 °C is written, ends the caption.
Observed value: 24 °C
